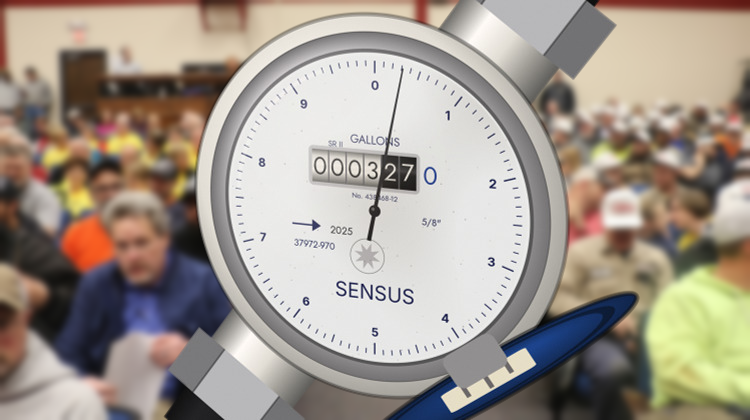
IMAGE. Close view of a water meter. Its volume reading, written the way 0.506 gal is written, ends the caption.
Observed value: 3270.3 gal
